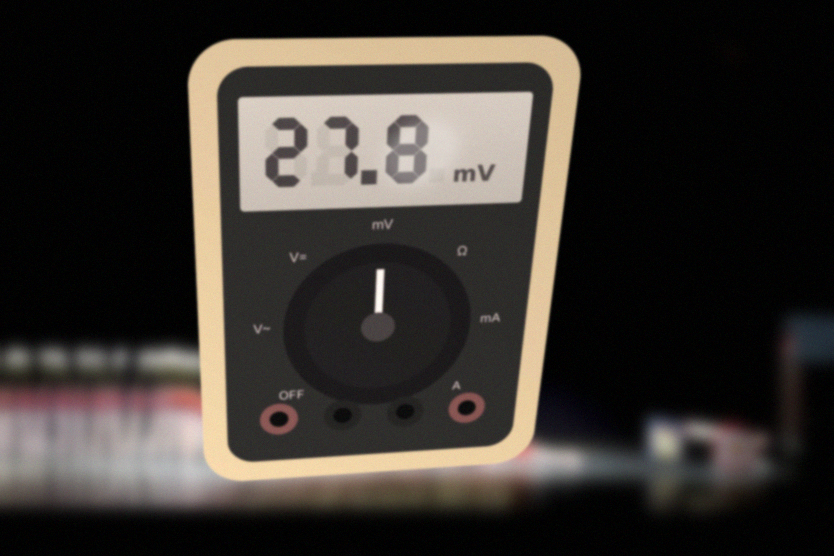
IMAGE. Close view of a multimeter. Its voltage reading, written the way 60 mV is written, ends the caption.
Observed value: 27.8 mV
